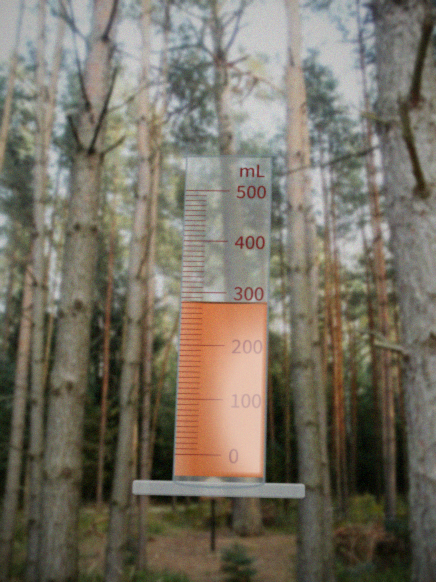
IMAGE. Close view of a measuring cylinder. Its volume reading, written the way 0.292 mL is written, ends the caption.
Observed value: 280 mL
